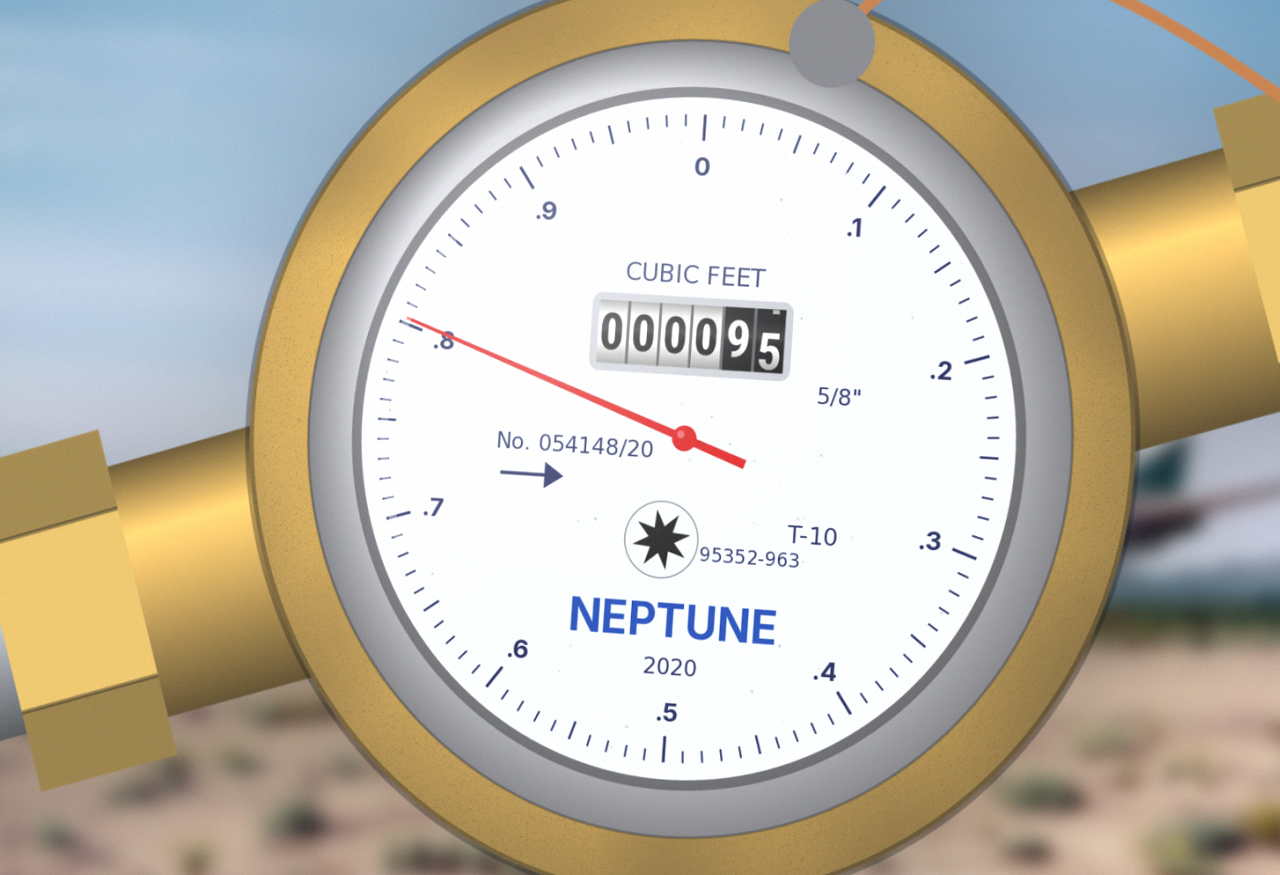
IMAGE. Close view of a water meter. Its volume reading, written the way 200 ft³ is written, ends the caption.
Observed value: 94.80 ft³
